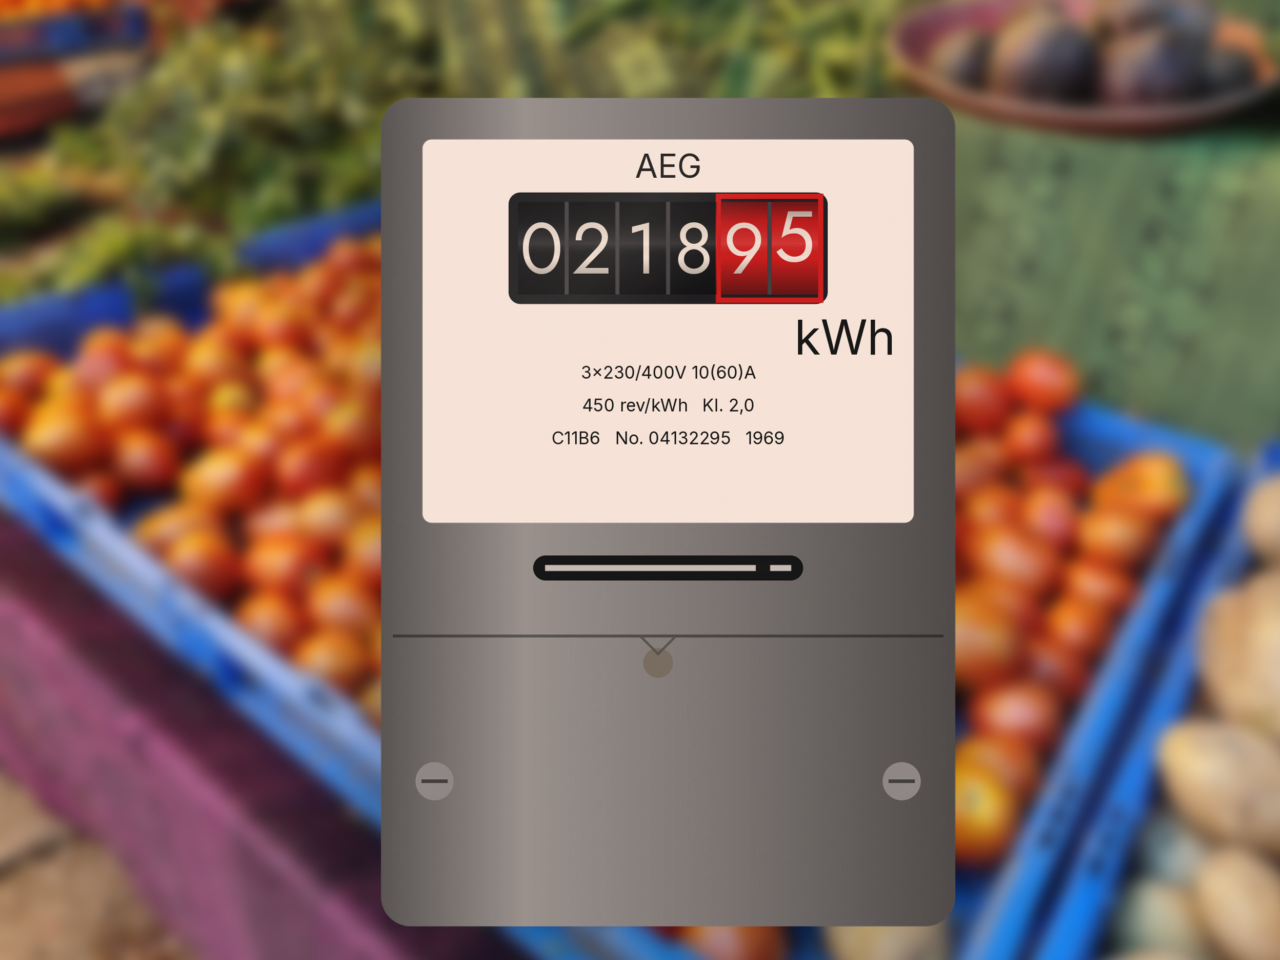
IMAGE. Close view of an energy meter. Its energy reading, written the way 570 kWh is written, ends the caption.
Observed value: 218.95 kWh
